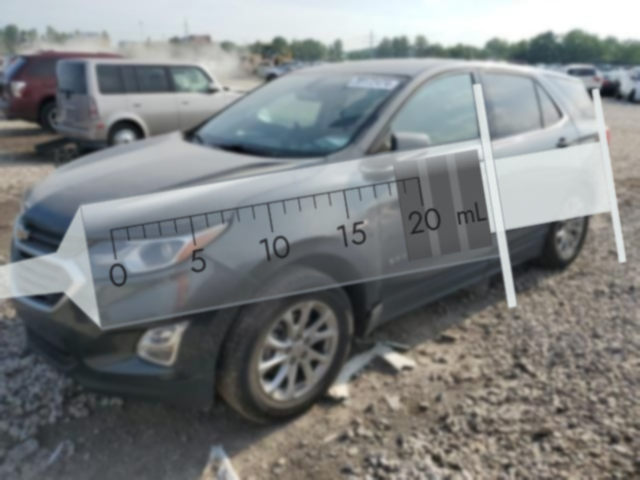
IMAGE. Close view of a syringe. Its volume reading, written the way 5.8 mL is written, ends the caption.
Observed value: 18.5 mL
